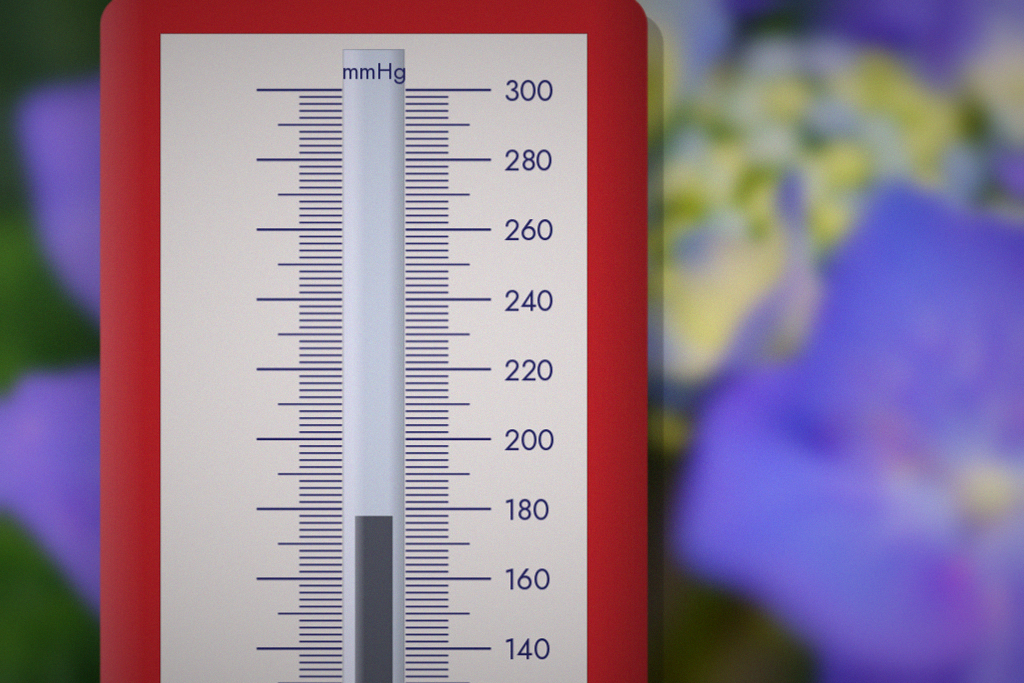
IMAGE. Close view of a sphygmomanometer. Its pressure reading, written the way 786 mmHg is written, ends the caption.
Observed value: 178 mmHg
